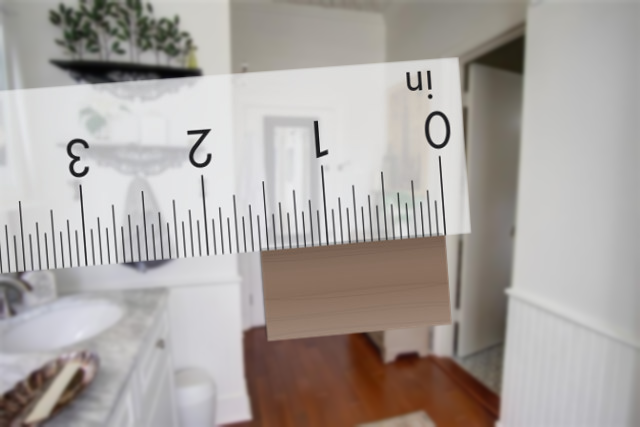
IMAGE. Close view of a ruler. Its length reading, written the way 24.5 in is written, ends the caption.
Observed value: 1.5625 in
